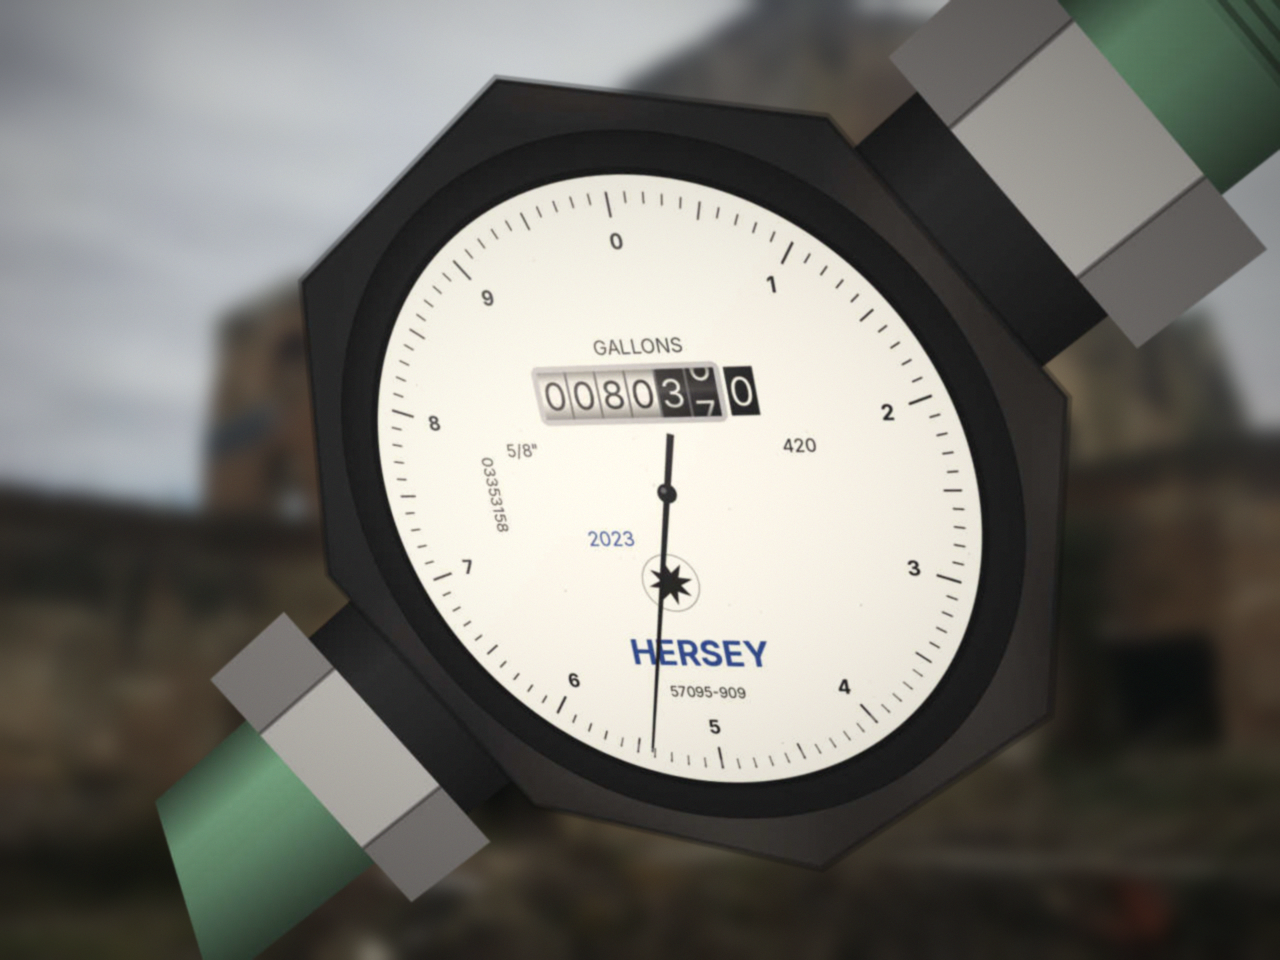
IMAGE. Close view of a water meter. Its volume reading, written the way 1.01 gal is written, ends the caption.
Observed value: 80365.4 gal
